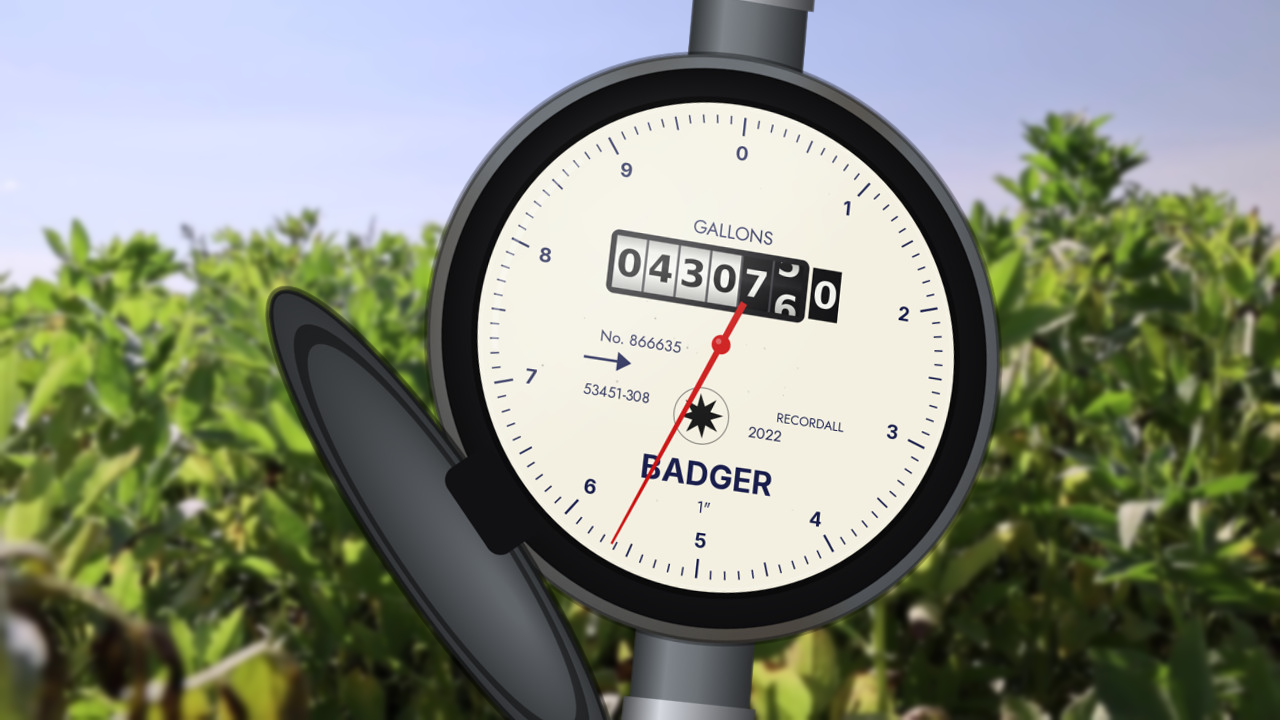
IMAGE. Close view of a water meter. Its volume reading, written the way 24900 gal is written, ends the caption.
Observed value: 430755.6 gal
